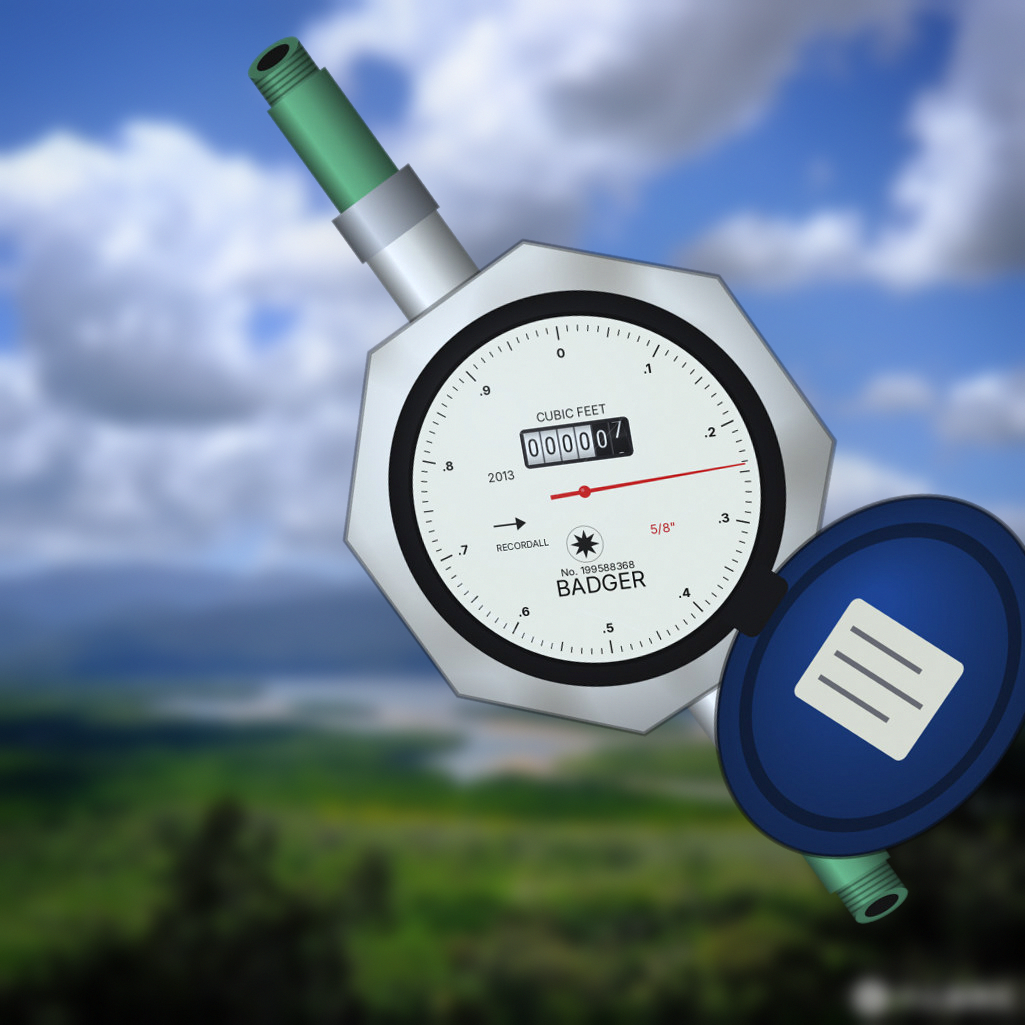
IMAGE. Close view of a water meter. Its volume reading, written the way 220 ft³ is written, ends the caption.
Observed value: 7.24 ft³
